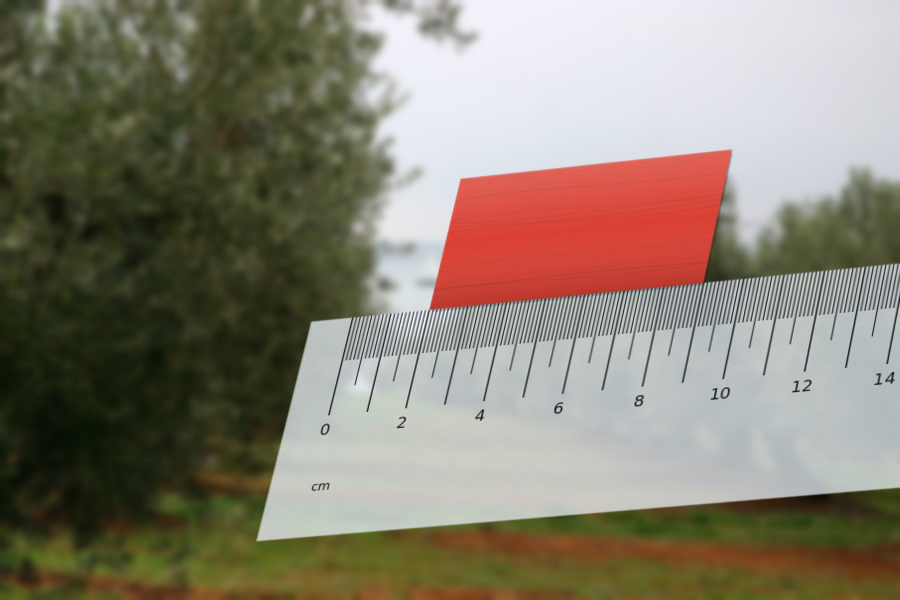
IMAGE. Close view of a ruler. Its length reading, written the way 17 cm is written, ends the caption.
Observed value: 7 cm
